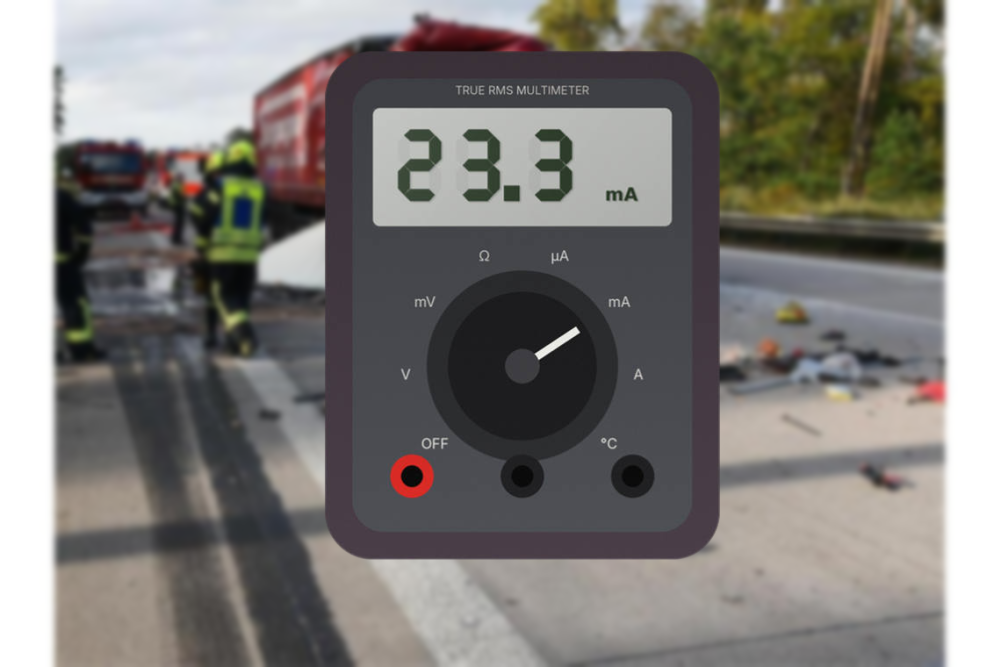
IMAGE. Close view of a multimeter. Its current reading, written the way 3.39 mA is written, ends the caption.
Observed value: 23.3 mA
